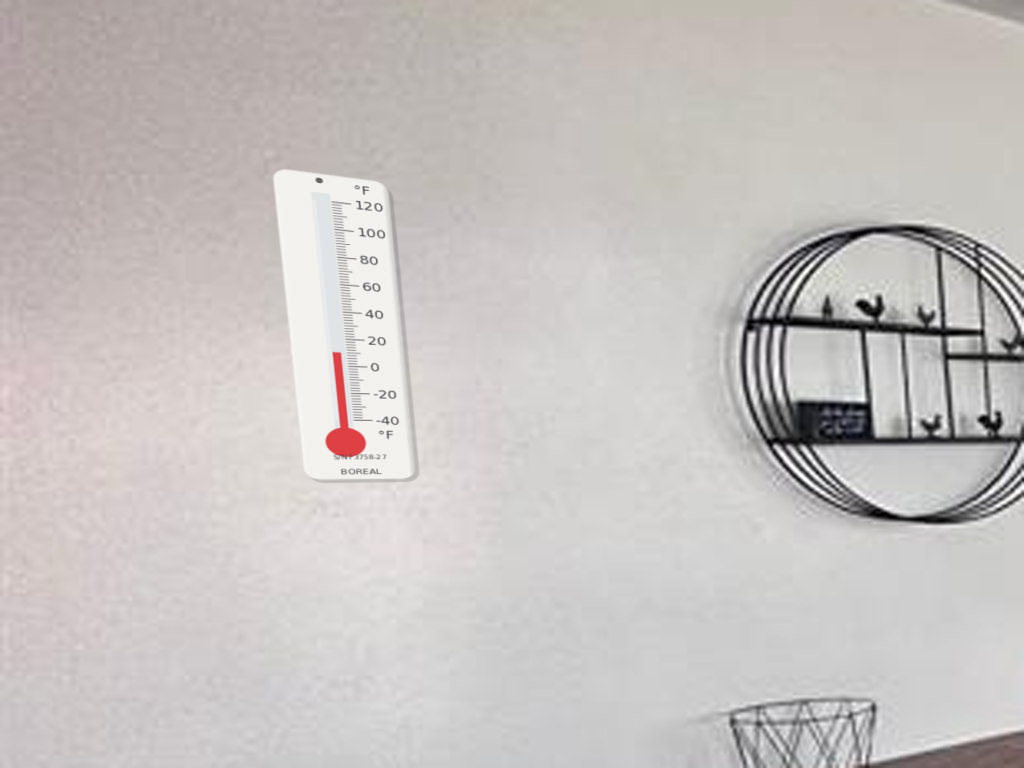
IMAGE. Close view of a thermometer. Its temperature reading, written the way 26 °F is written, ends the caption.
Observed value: 10 °F
